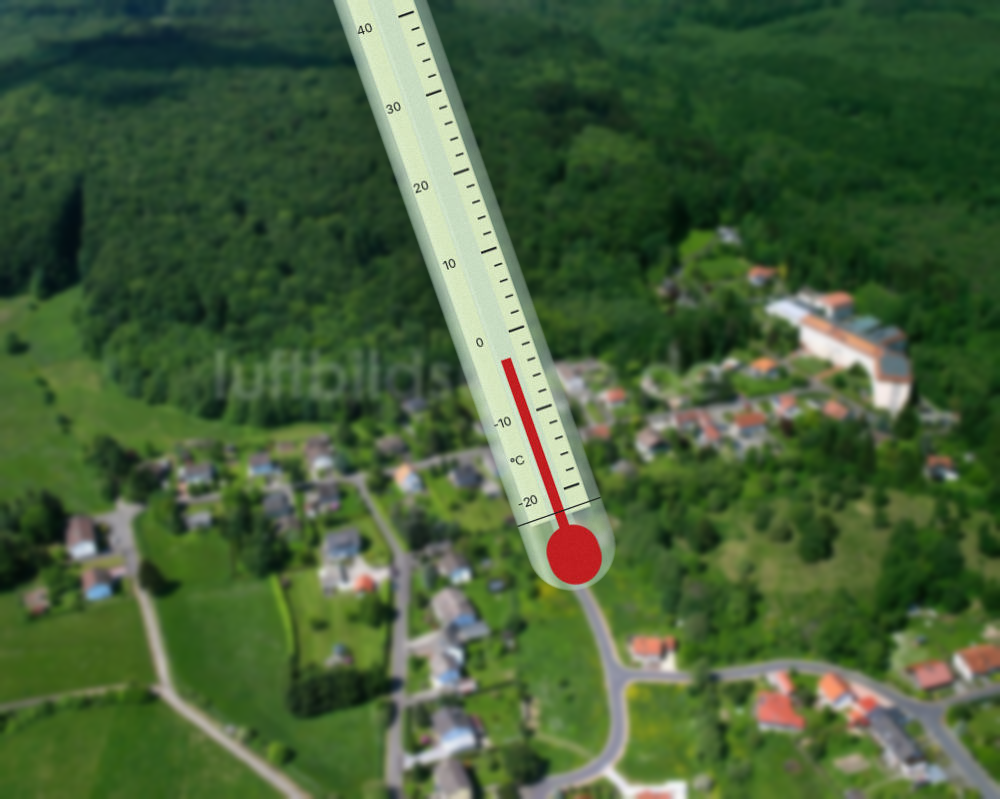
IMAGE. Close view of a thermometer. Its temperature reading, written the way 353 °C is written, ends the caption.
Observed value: -3 °C
